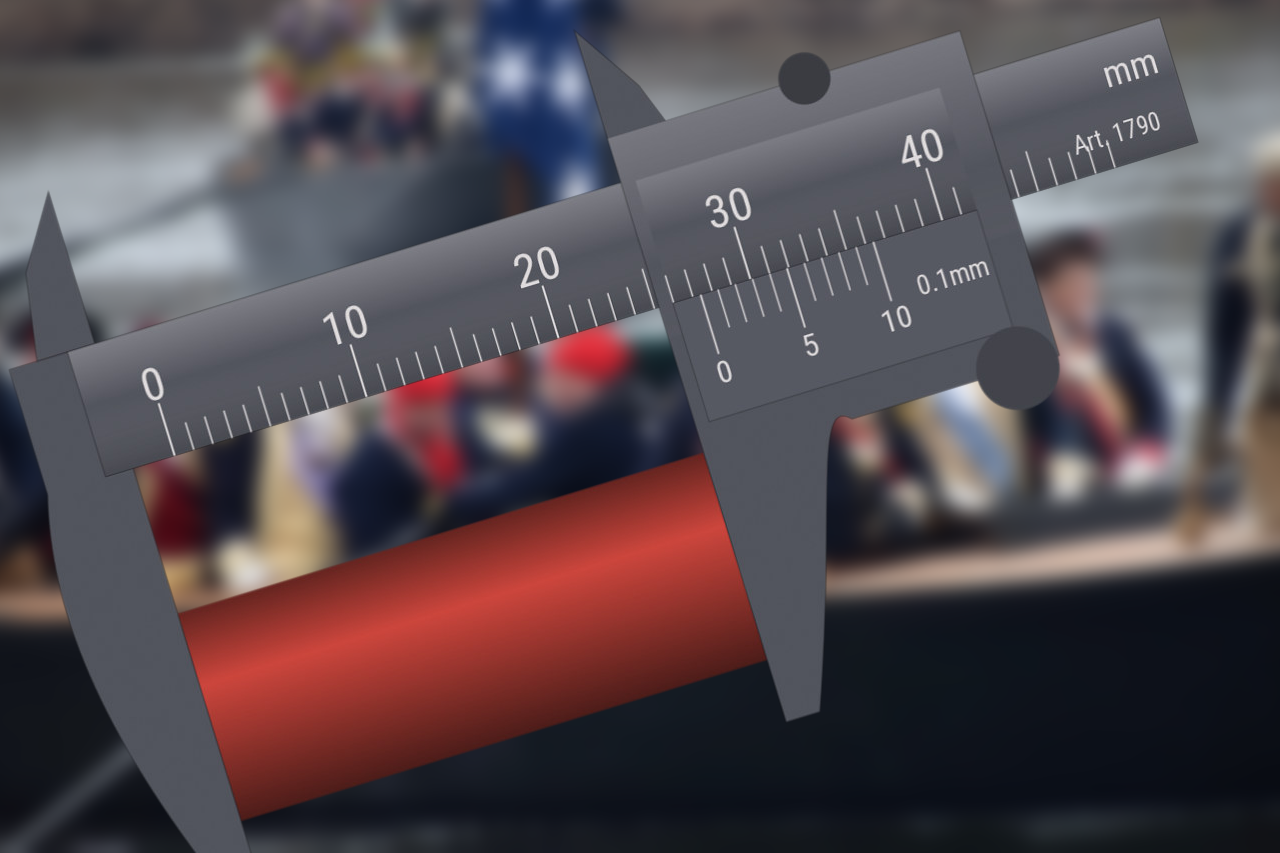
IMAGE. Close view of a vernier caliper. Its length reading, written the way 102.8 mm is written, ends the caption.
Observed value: 27.4 mm
